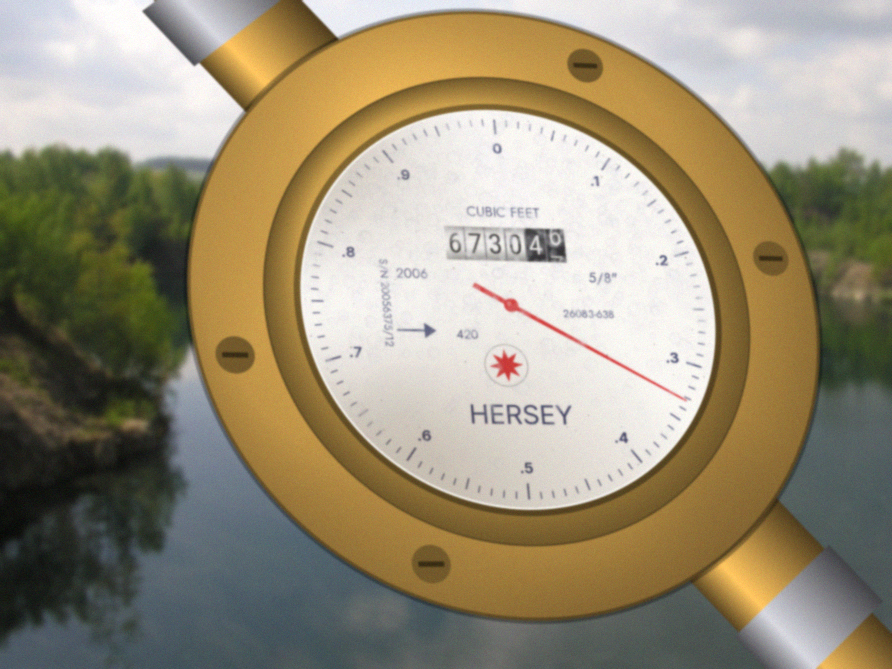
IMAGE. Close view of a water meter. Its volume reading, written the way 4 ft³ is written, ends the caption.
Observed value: 673046.33 ft³
